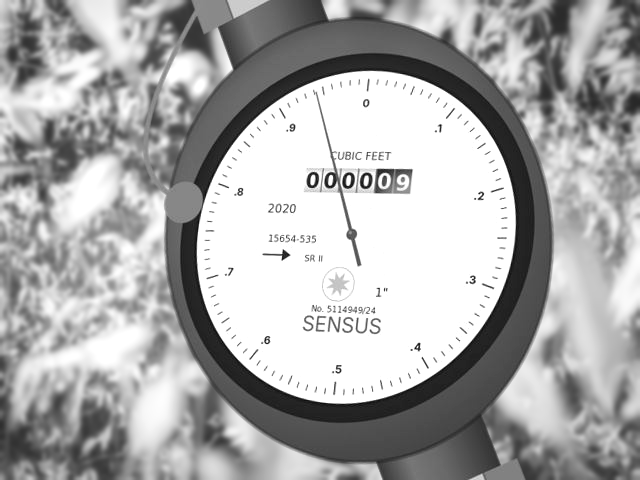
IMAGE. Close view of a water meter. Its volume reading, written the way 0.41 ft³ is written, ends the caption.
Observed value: 8.94 ft³
